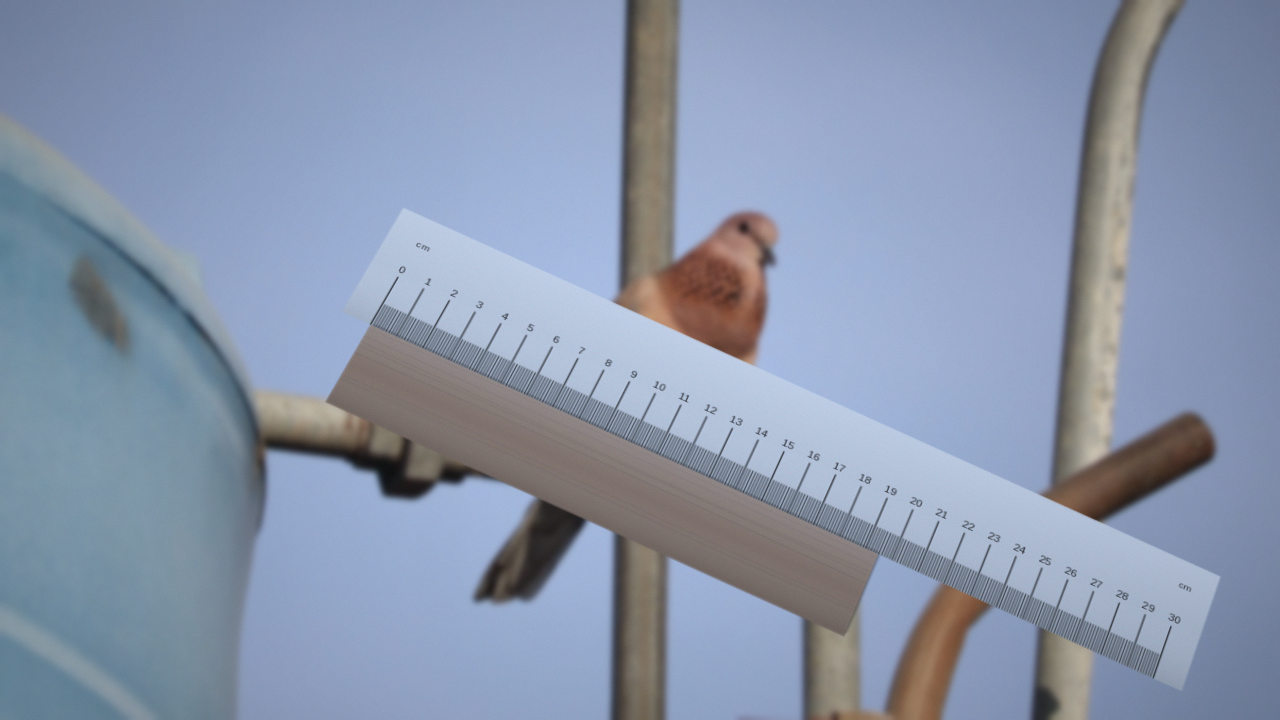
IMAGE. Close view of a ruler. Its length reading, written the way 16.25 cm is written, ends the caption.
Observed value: 19.5 cm
